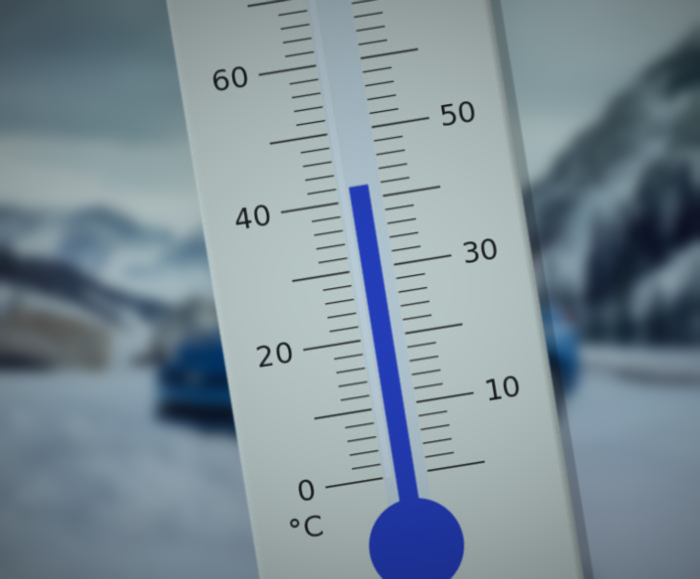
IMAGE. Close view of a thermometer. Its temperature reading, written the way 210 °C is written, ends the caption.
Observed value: 42 °C
